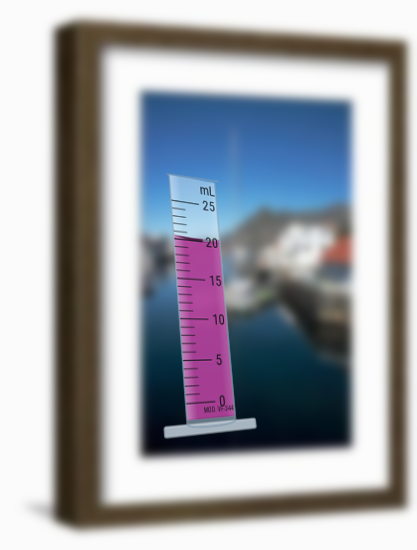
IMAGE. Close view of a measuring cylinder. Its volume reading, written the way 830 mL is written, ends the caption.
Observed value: 20 mL
